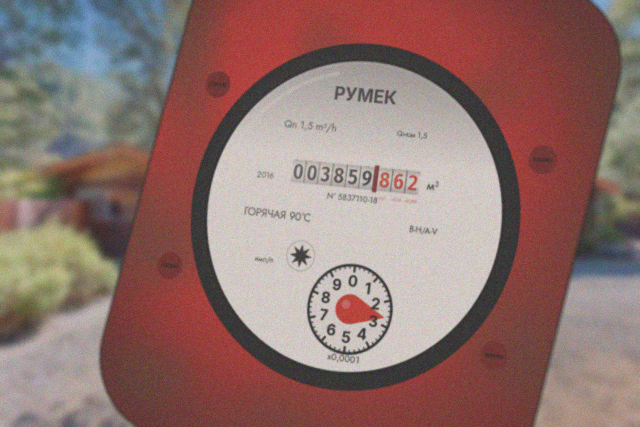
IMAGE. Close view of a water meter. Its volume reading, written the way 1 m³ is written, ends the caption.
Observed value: 3859.8622 m³
